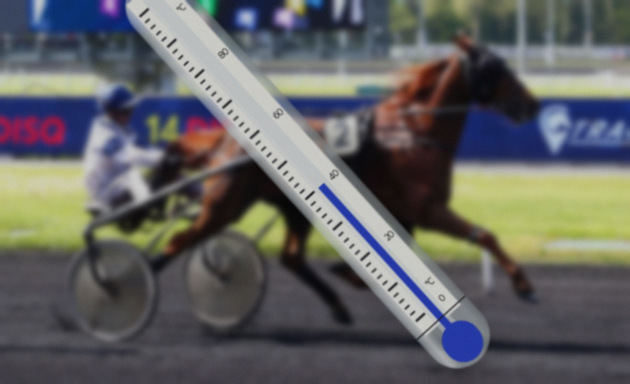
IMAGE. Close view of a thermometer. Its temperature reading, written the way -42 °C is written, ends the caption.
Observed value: 40 °C
